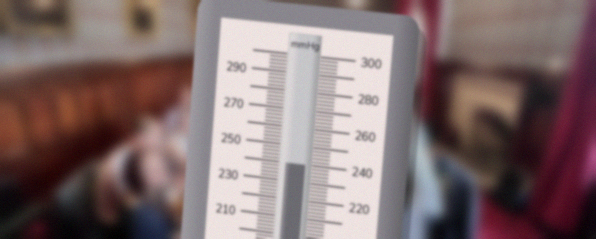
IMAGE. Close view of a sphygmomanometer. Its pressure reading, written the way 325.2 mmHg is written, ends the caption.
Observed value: 240 mmHg
